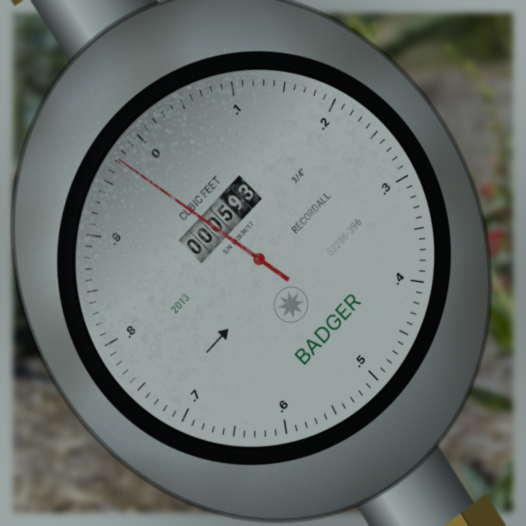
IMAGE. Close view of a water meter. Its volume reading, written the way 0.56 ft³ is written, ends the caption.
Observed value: 592.97 ft³
